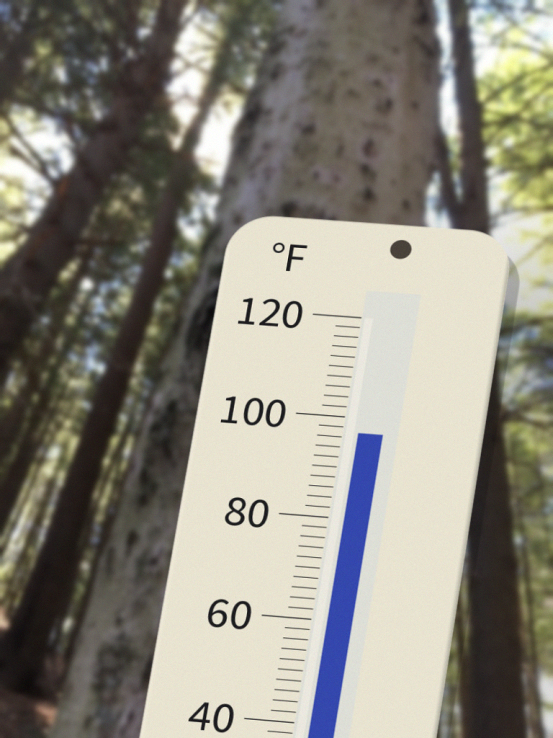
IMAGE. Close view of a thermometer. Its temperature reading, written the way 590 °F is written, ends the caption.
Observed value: 97 °F
